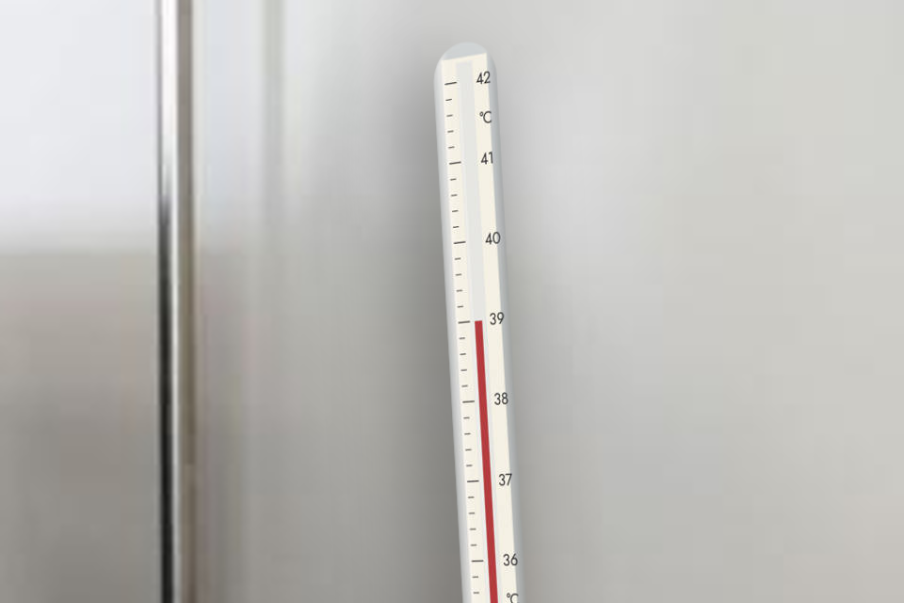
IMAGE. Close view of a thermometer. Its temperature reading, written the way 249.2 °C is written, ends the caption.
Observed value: 39 °C
